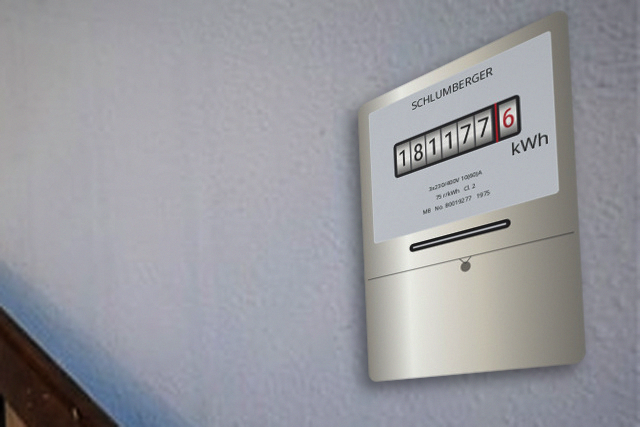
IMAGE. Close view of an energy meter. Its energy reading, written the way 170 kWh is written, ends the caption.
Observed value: 181177.6 kWh
